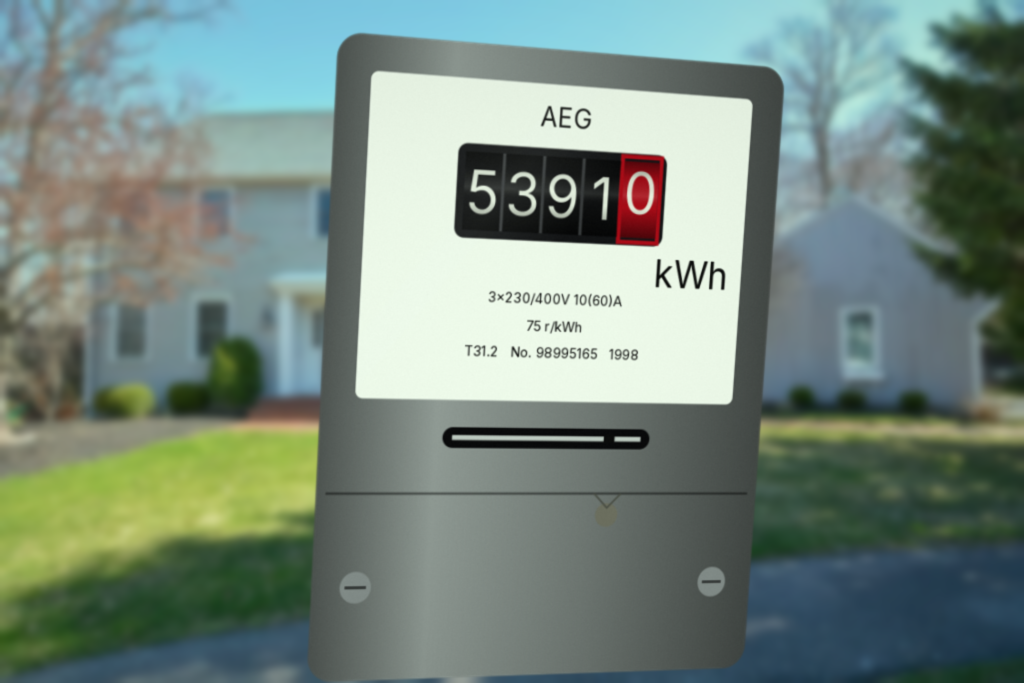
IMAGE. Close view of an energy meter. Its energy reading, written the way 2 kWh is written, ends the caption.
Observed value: 5391.0 kWh
